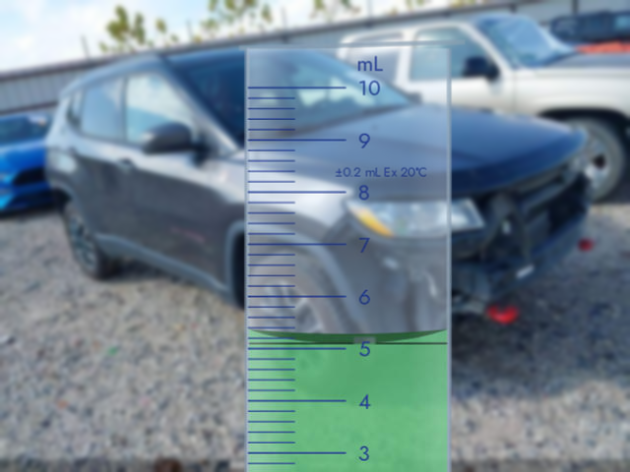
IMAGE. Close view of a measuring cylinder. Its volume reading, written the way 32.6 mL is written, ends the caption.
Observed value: 5.1 mL
